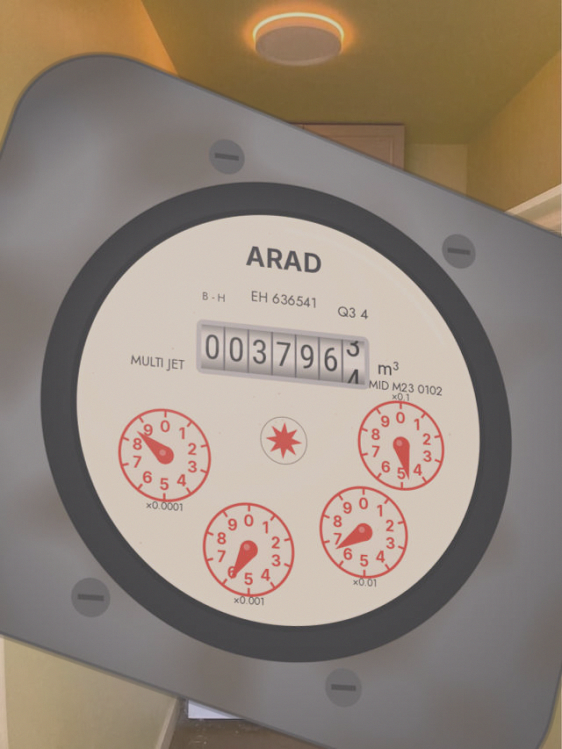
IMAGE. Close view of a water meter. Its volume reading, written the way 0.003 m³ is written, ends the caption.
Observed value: 37963.4658 m³
